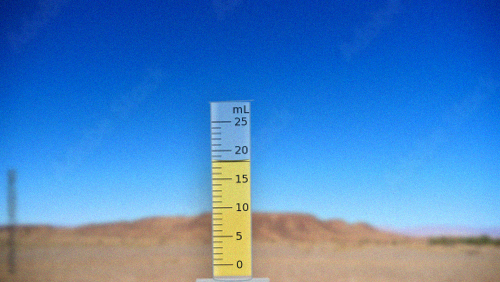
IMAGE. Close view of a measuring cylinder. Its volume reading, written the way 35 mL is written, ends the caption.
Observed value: 18 mL
